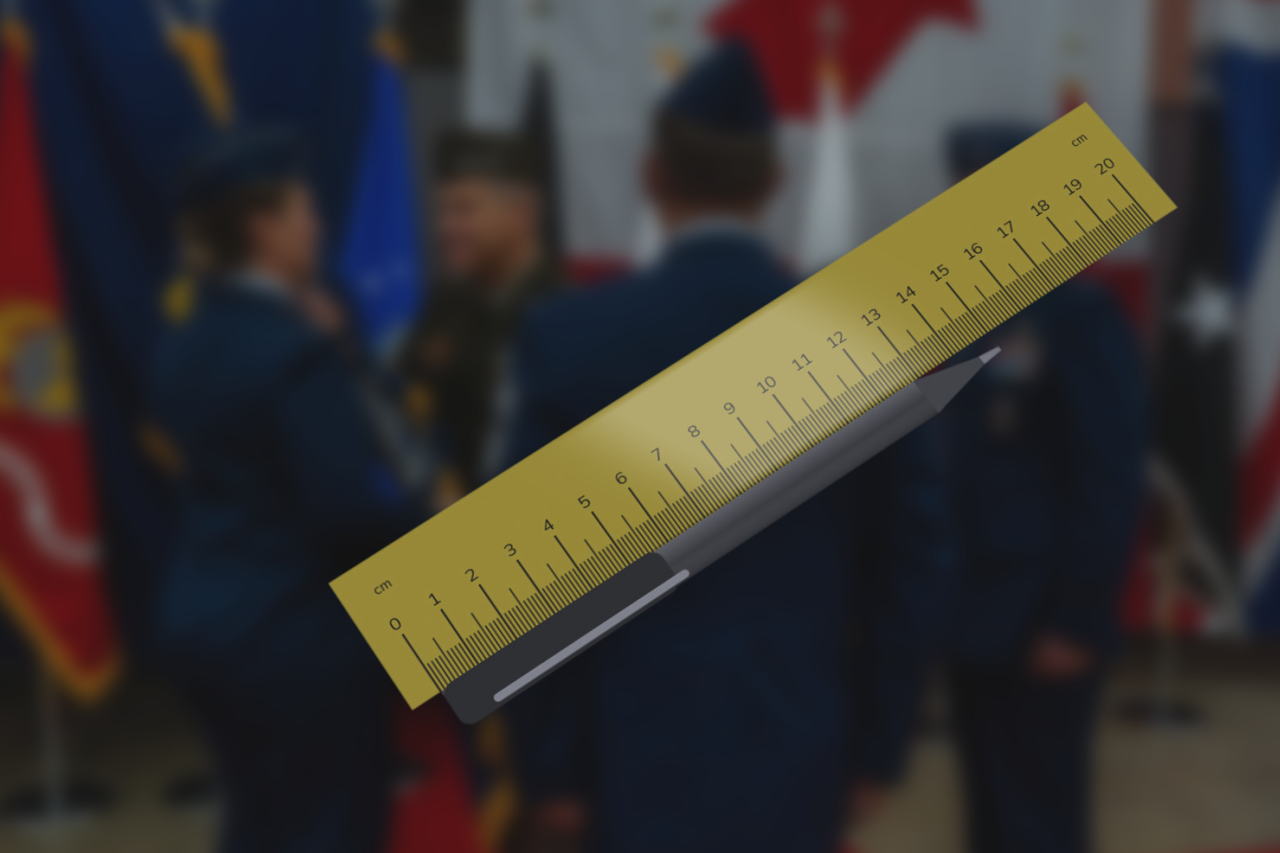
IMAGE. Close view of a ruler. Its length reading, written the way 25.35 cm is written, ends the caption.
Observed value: 15 cm
